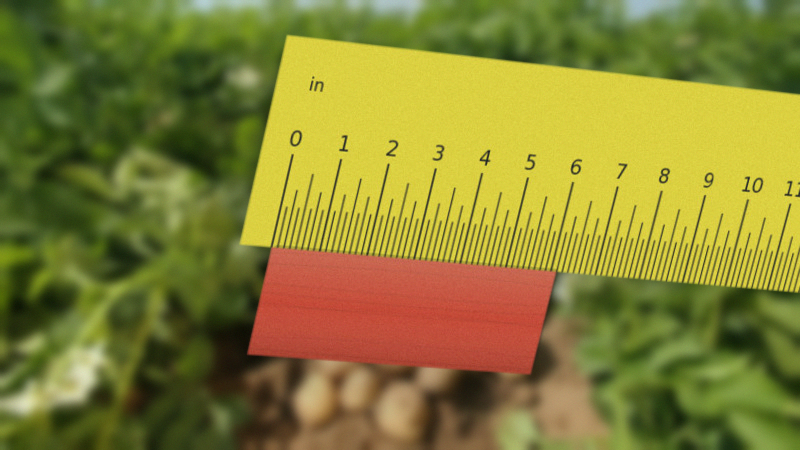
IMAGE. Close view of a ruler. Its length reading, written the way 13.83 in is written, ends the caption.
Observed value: 6.125 in
